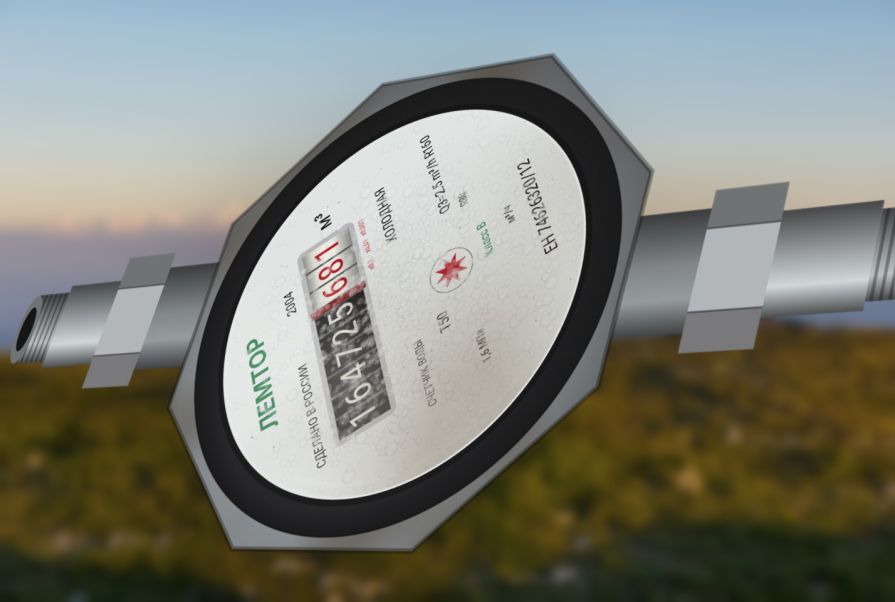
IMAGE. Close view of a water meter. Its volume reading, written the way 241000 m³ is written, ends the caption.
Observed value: 164725.681 m³
